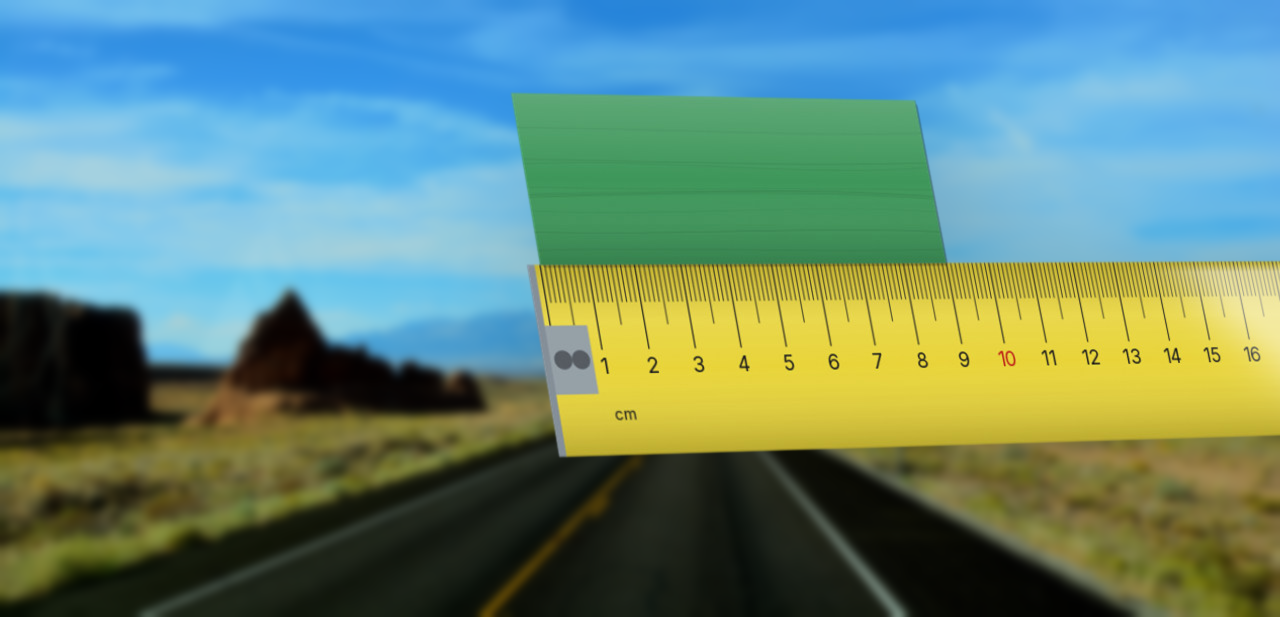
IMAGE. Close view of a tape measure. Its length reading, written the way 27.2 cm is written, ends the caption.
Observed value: 9 cm
